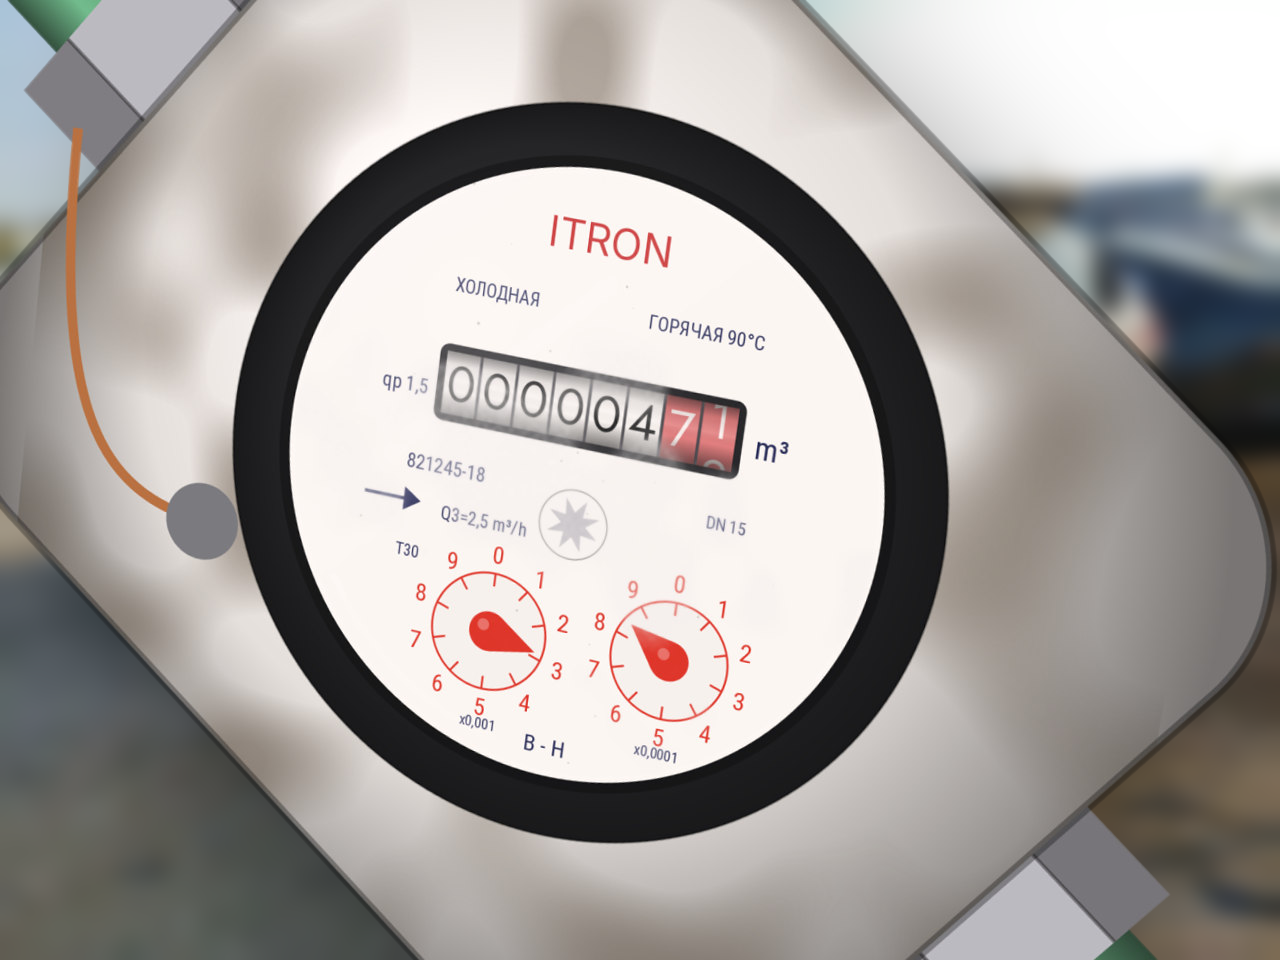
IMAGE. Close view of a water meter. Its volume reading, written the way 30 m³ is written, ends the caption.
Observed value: 4.7128 m³
